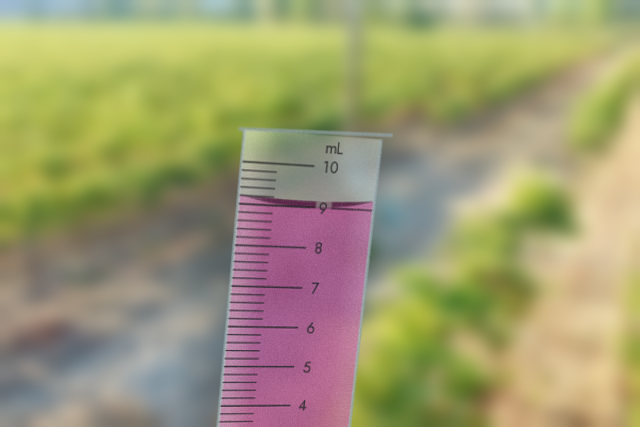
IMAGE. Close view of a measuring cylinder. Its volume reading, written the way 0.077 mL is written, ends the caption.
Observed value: 9 mL
